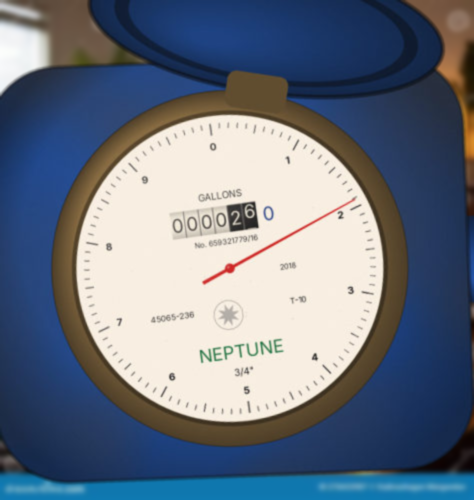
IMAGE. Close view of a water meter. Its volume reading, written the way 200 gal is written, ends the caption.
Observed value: 261.9 gal
